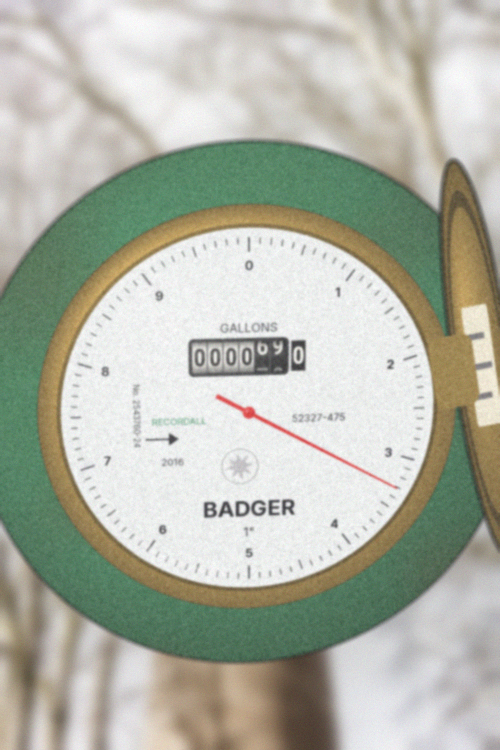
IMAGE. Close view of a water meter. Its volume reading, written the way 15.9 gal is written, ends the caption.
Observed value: 693.3 gal
